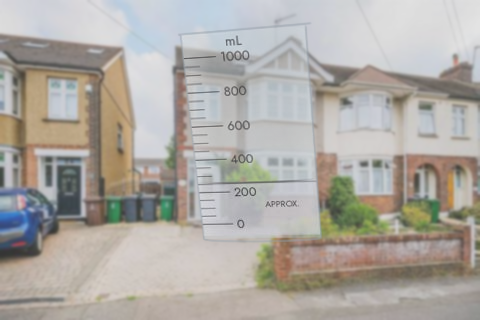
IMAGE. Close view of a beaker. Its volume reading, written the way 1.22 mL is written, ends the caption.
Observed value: 250 mL
